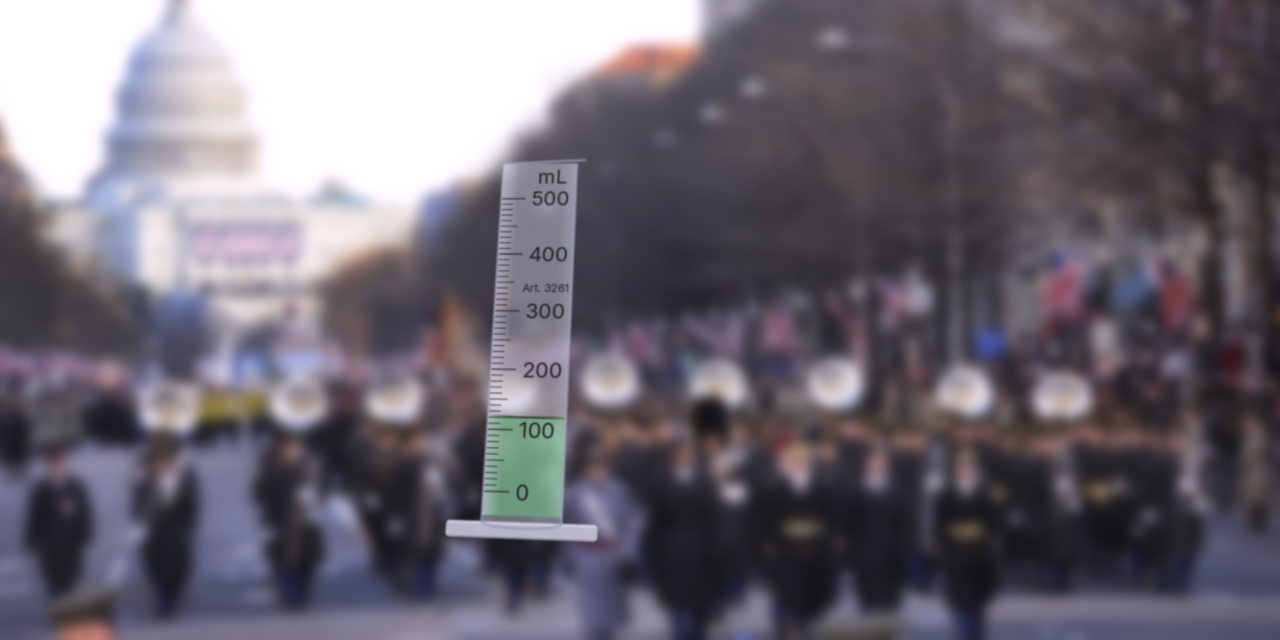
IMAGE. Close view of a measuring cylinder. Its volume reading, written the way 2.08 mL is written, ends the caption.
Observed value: 120 mL
